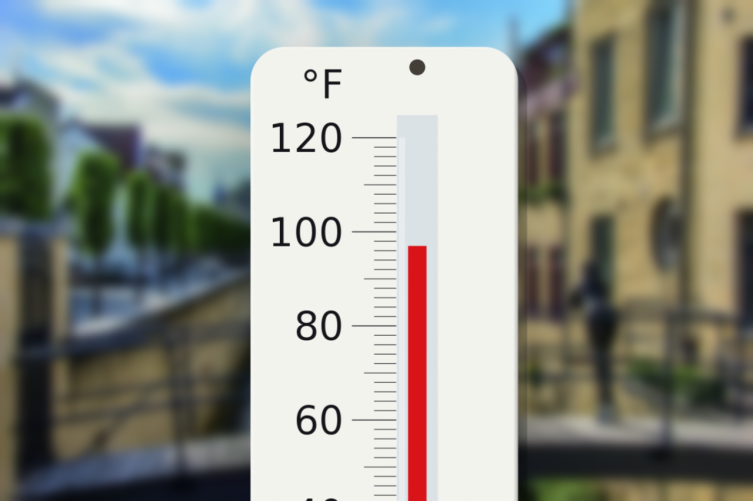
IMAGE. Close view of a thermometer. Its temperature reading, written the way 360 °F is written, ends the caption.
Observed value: 97 °F
